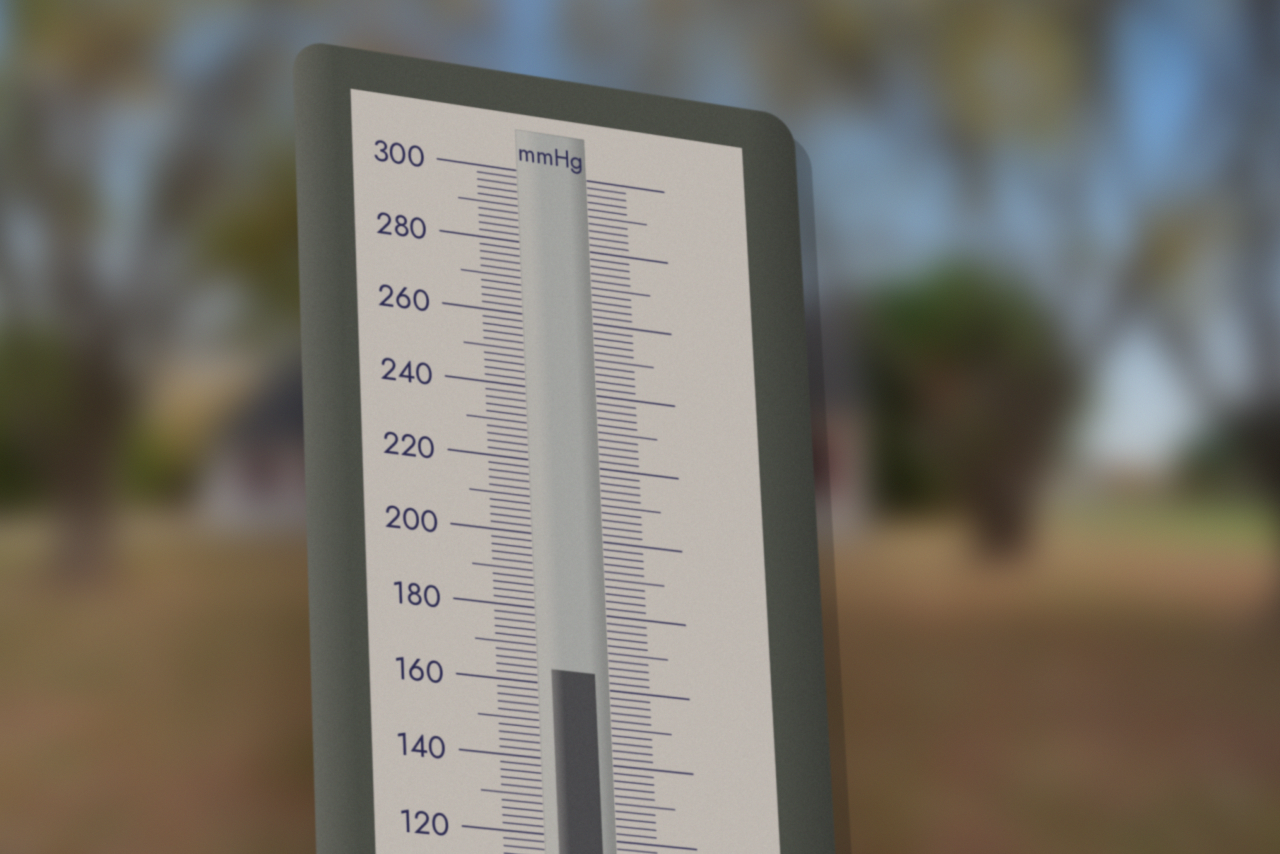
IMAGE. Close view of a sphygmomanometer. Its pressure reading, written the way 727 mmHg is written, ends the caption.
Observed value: 164 mmHg
